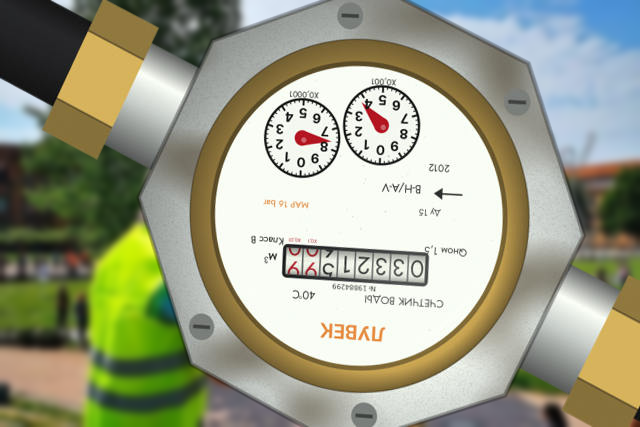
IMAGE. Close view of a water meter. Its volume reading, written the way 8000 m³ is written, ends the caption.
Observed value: 33215.9937 m³
